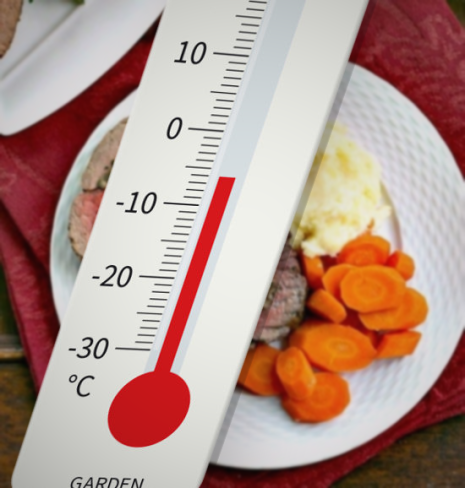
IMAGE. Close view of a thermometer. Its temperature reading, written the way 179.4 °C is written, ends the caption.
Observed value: -6 °C
